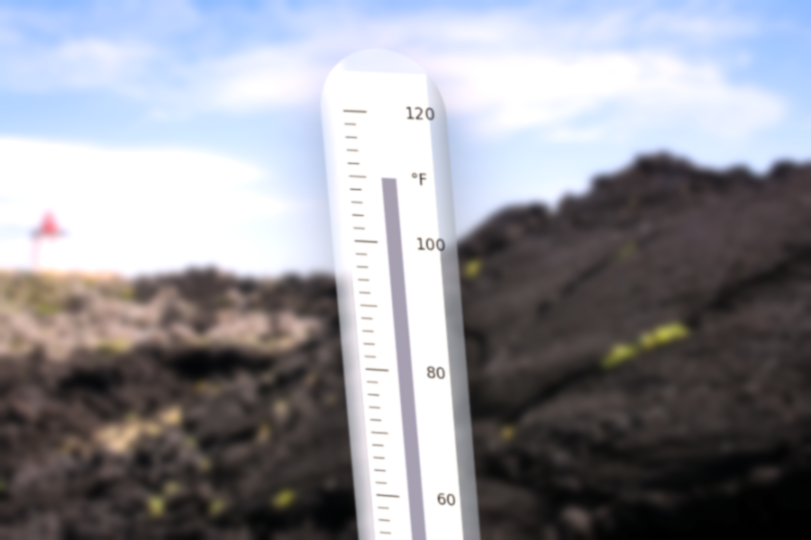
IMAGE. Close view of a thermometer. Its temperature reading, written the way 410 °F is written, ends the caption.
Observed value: 110 °F
